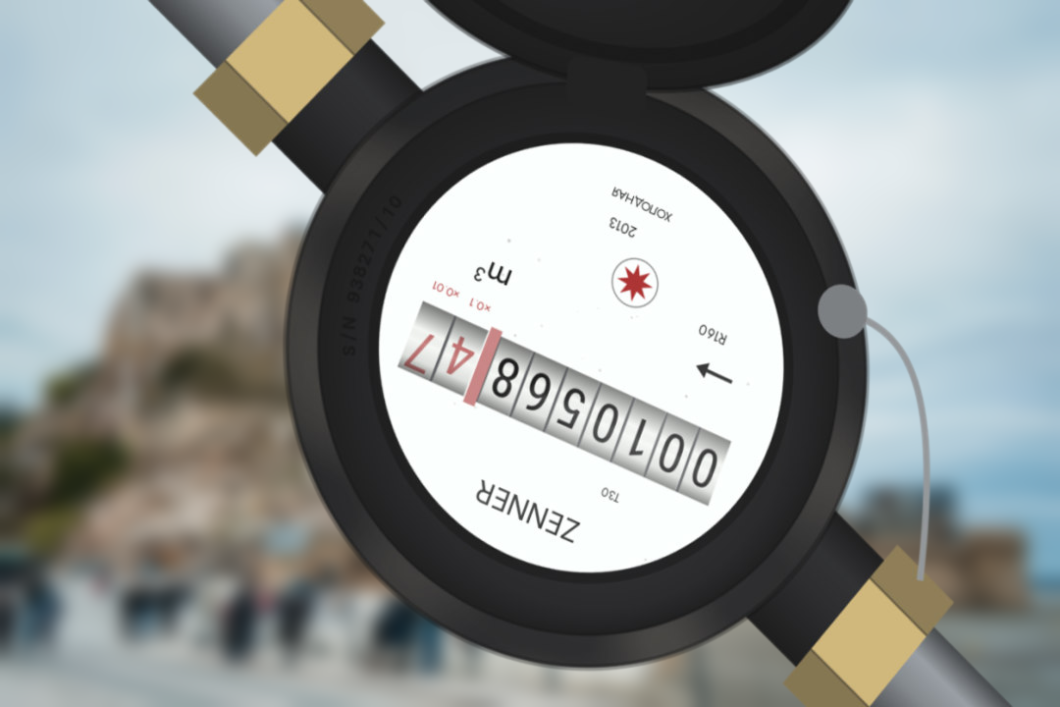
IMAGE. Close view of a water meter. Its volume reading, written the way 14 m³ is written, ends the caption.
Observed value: 10568.47 m³
